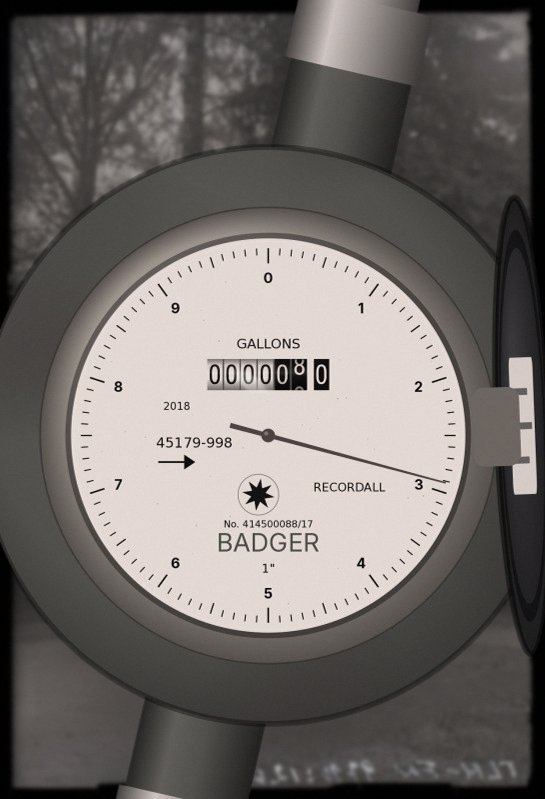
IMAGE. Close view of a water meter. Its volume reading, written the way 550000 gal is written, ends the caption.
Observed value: 82.9 gal
